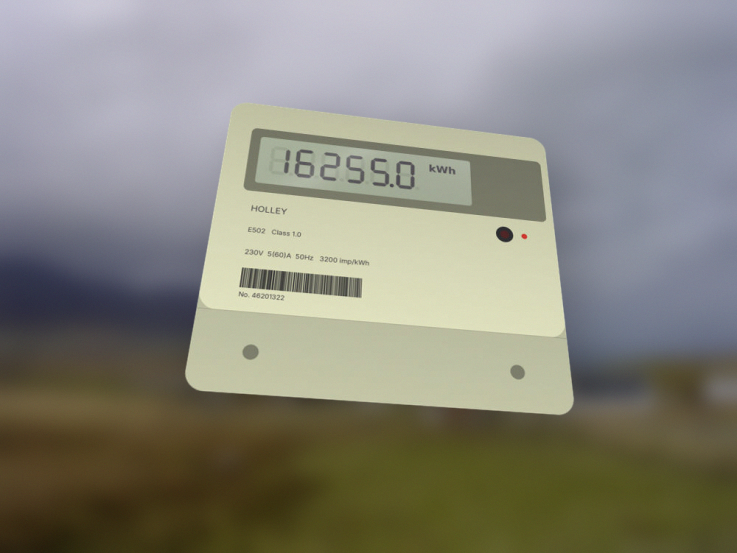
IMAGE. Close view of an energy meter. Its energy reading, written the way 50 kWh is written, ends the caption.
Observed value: 16255.0 kWh
